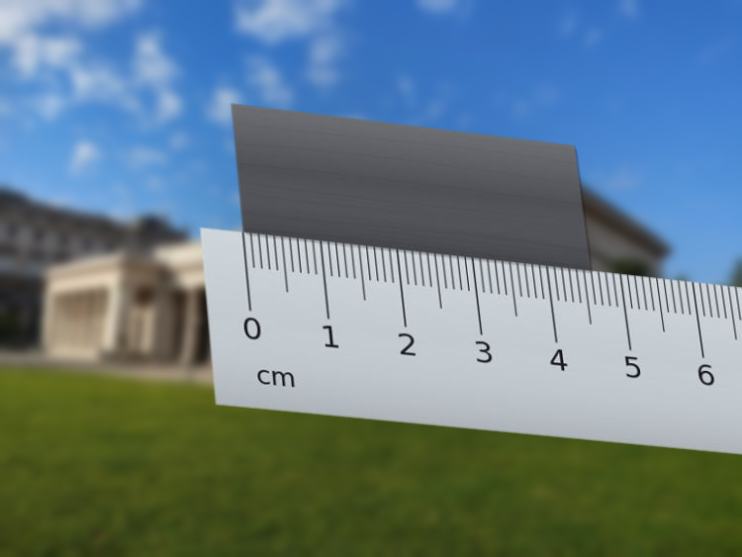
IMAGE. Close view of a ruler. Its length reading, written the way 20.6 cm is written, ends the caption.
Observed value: 4.6 cm
